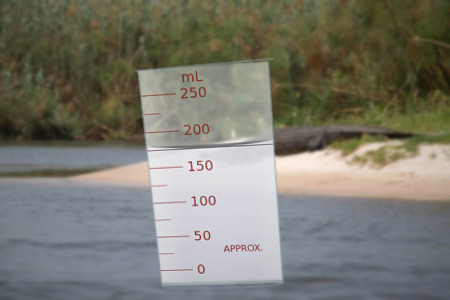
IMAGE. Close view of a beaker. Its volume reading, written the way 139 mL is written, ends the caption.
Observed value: 175 mL
